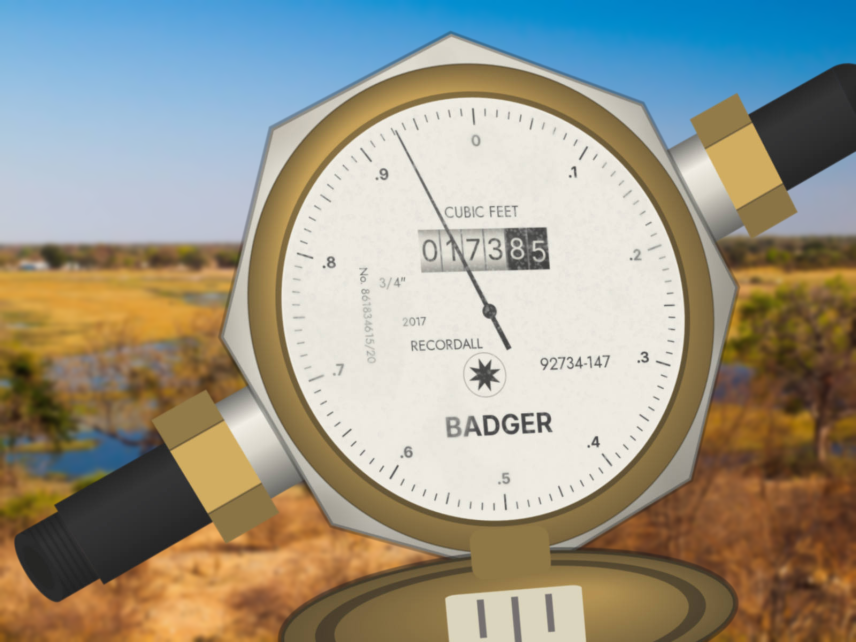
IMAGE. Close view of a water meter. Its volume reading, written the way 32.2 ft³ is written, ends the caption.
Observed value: 17384.93 ft³
